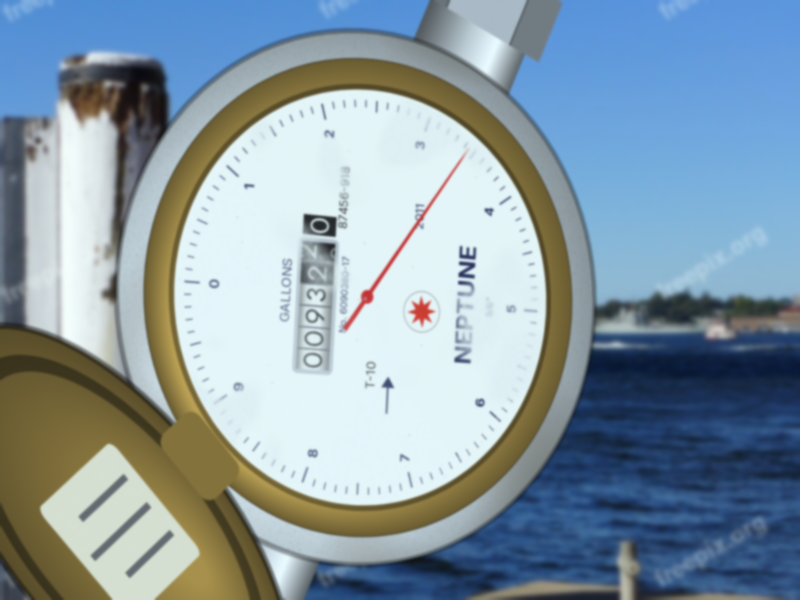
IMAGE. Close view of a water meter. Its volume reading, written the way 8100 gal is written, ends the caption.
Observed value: 93223.4 gal
